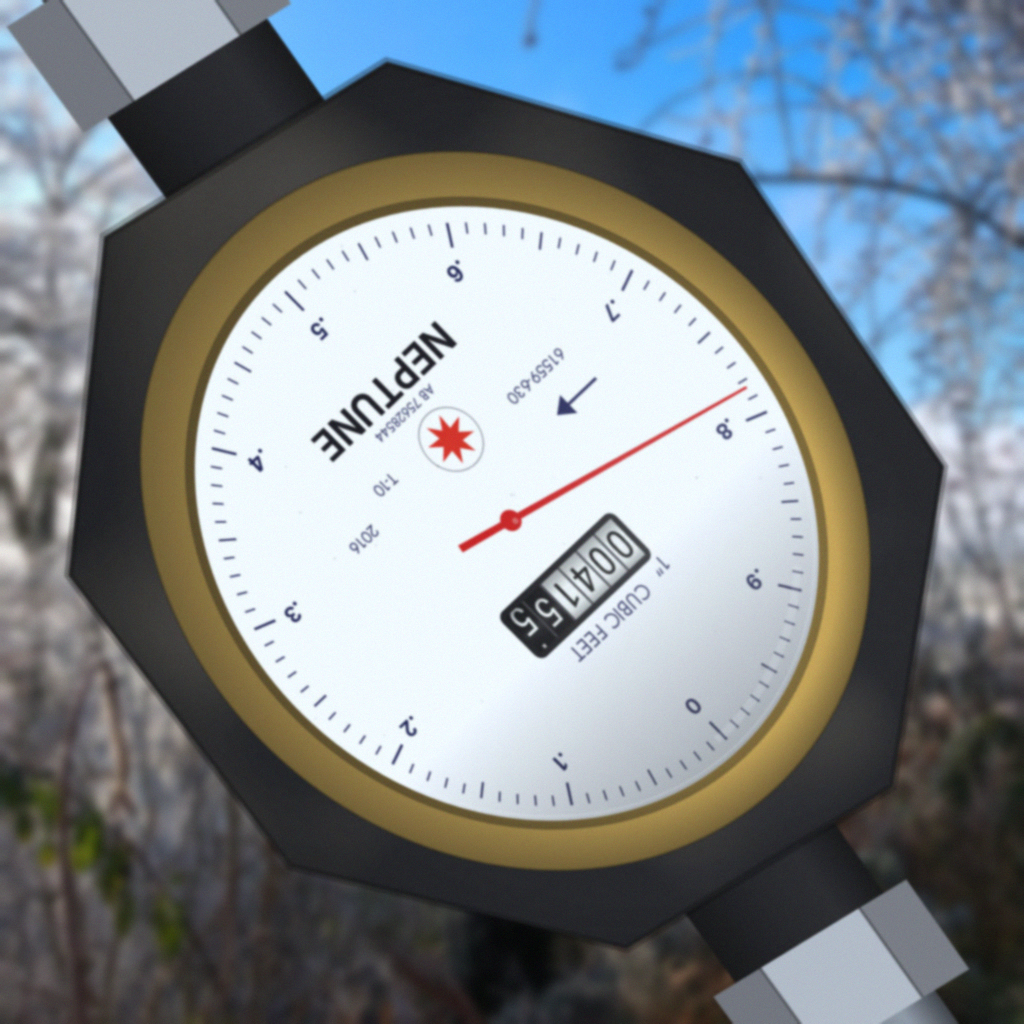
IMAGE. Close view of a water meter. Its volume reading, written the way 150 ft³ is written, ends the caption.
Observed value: 4154.78 ft³
